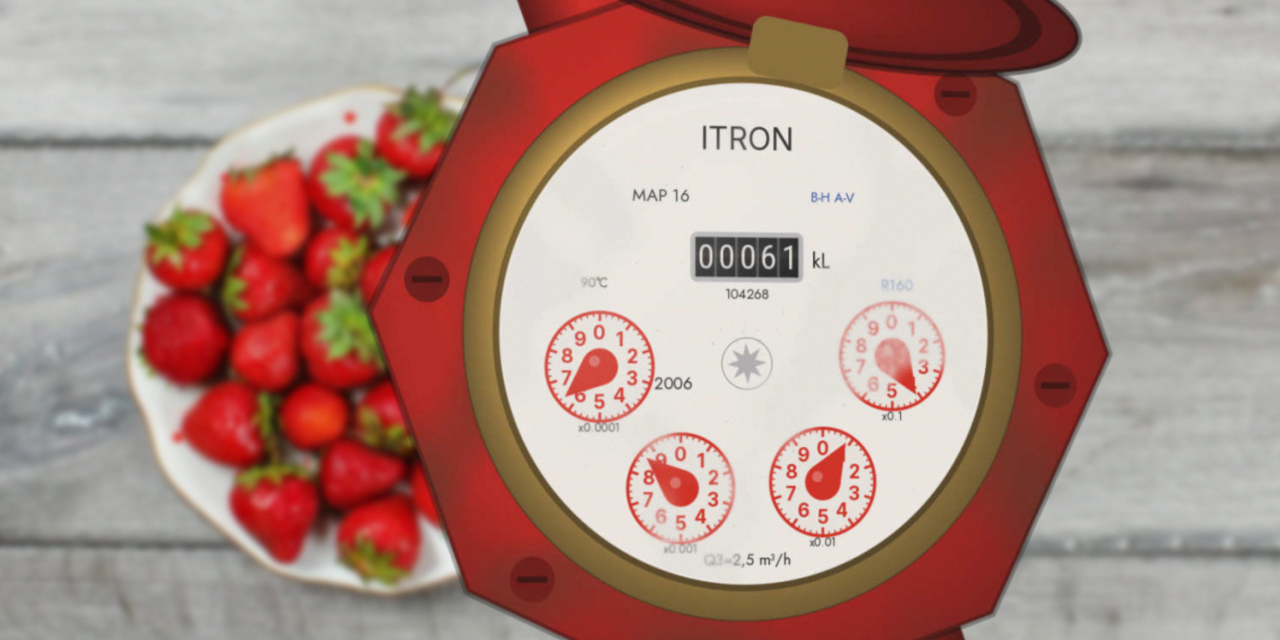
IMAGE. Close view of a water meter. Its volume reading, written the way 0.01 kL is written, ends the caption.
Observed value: 61.4086 kL
